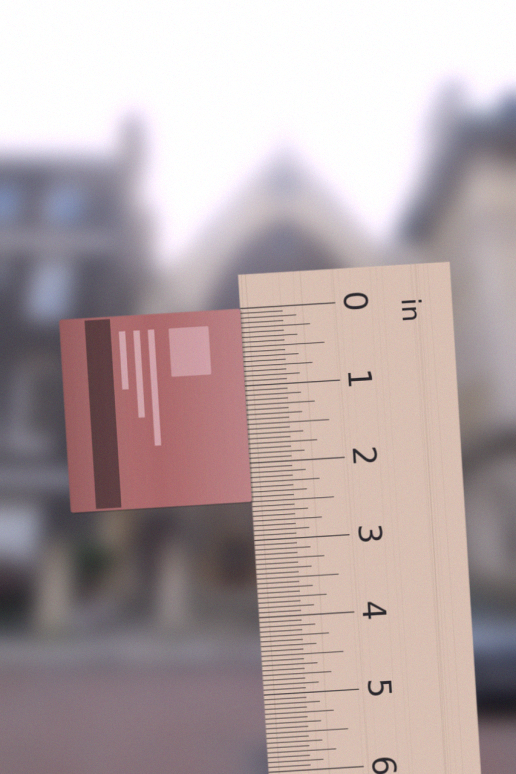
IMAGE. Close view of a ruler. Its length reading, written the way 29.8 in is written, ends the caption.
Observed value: 2.5 in
